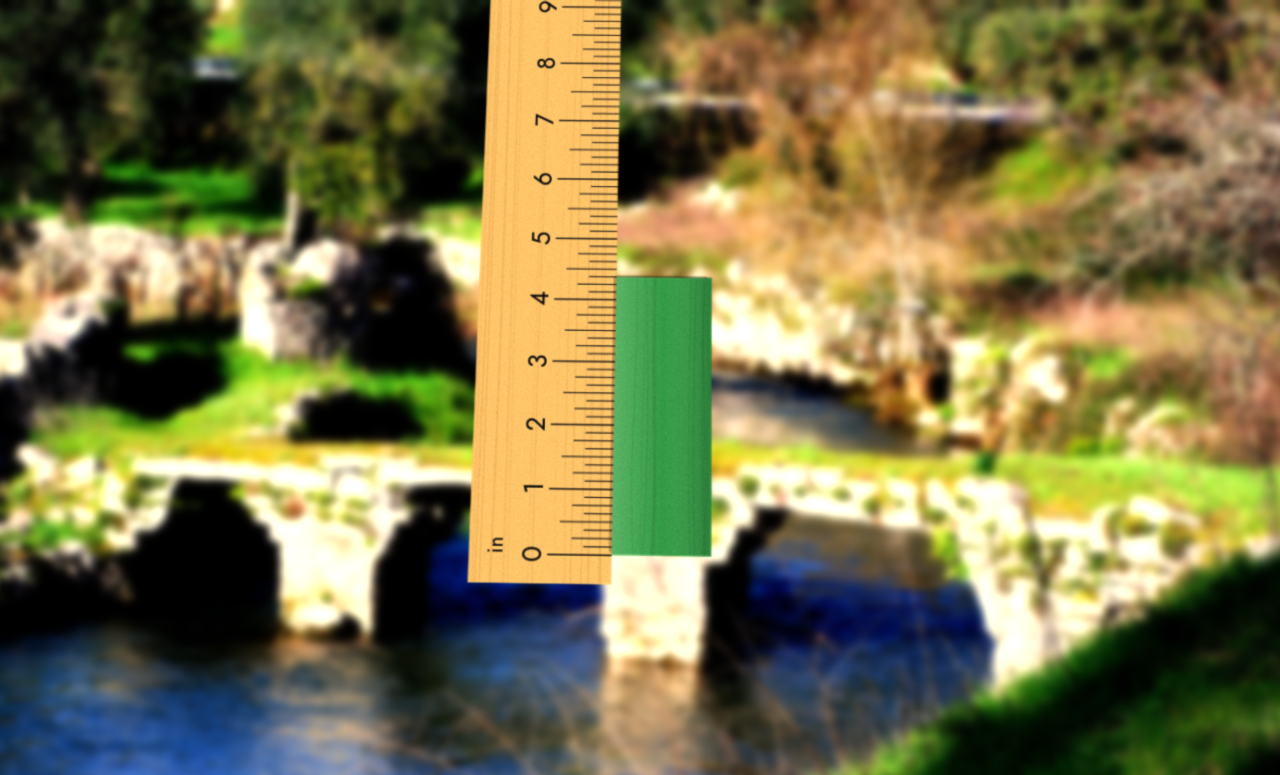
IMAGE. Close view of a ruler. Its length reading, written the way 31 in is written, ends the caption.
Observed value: 4.375 in
